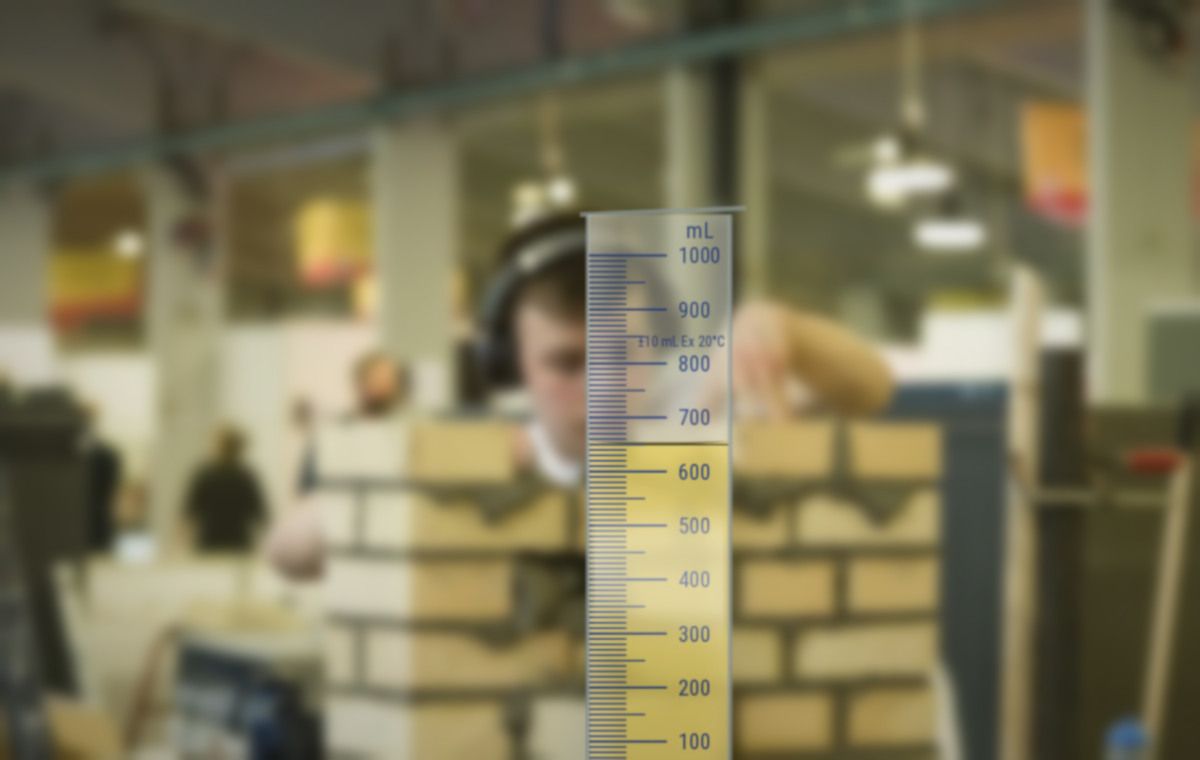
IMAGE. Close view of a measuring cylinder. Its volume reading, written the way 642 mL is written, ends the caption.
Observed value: 650 mL
